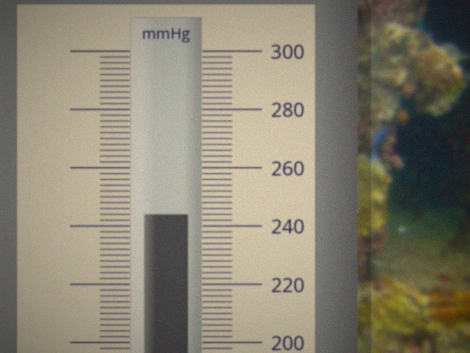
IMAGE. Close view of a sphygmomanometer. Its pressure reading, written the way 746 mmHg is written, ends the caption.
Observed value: 244 mmHg
